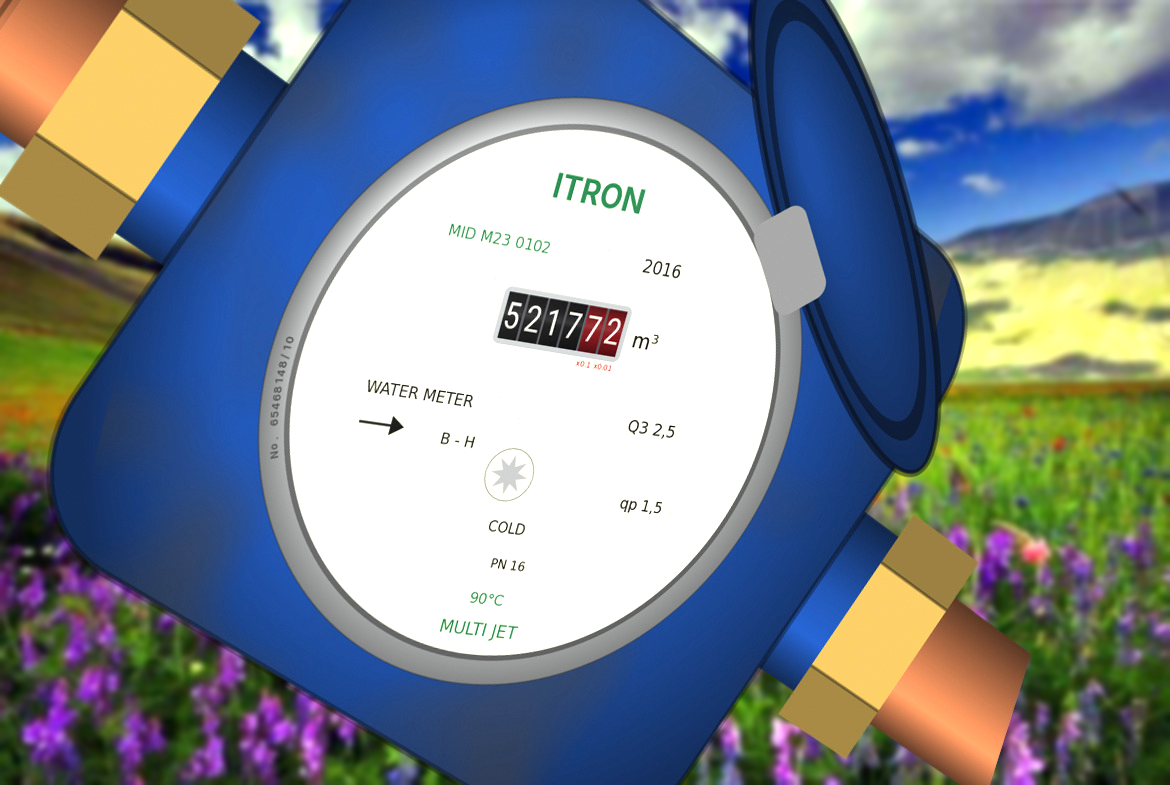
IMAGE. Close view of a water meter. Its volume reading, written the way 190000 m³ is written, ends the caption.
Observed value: 5217.72 m³
